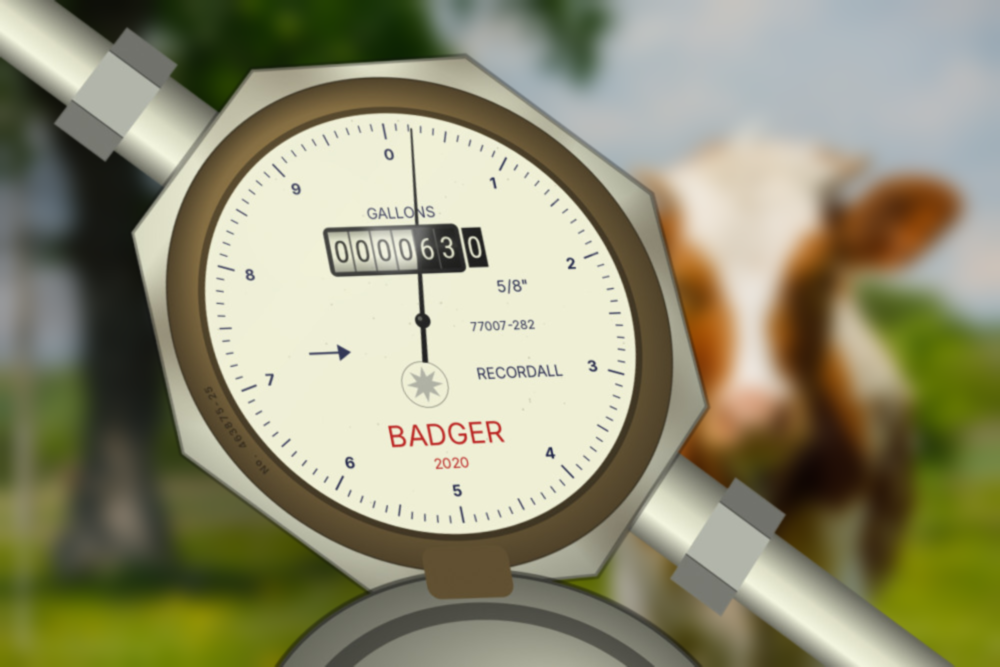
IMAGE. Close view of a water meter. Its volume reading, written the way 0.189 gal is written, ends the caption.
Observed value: 630.2 gal
